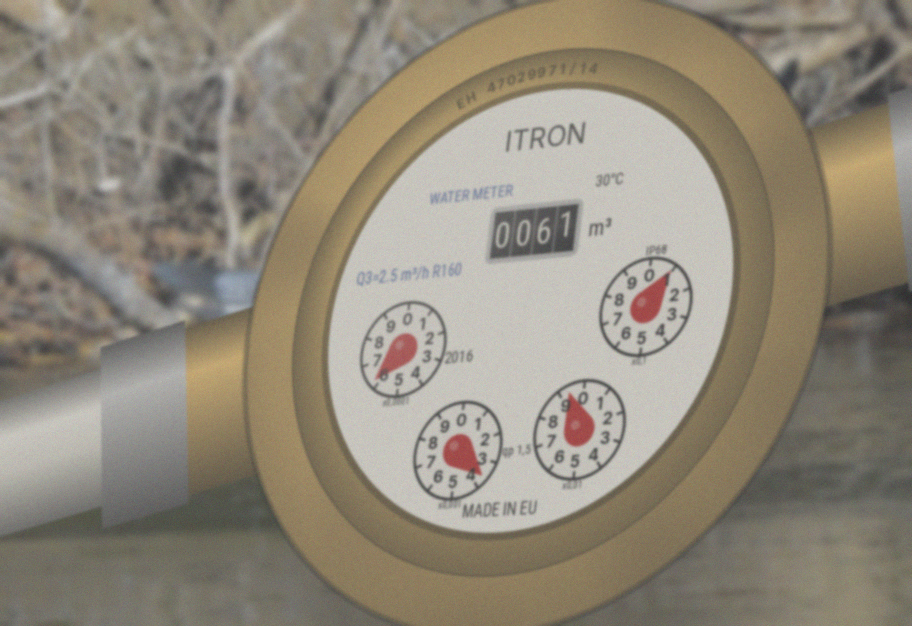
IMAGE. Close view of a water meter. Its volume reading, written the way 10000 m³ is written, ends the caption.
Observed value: 61.0936 m³
